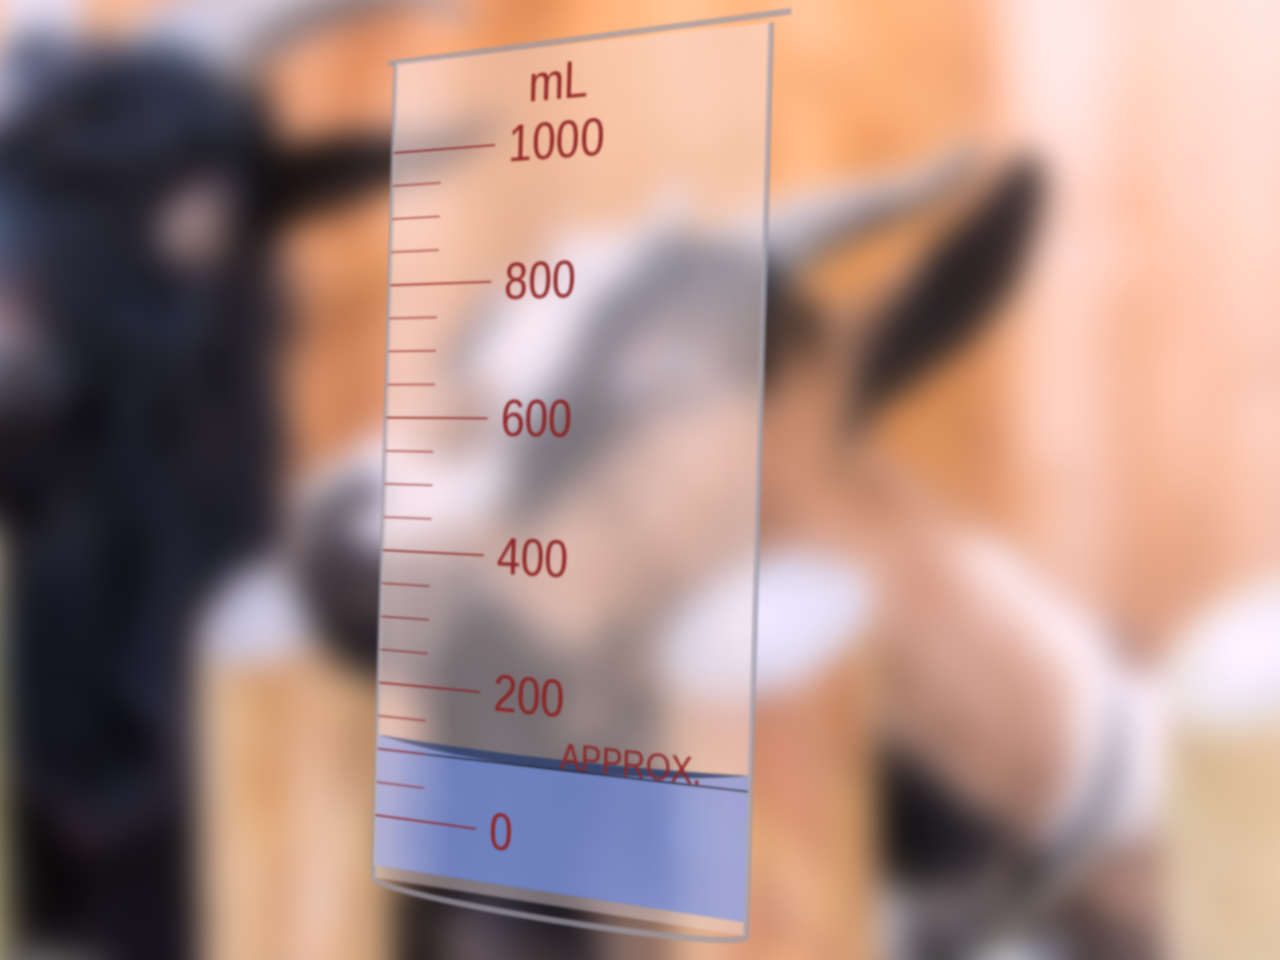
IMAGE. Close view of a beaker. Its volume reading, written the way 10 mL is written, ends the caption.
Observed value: 100 mL
